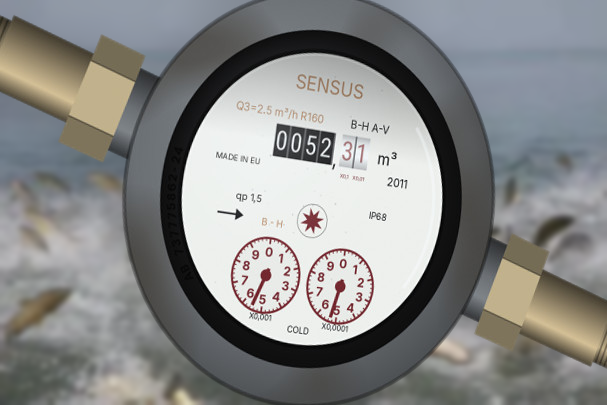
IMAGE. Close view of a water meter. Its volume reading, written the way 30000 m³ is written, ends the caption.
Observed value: 52.3155 m³
